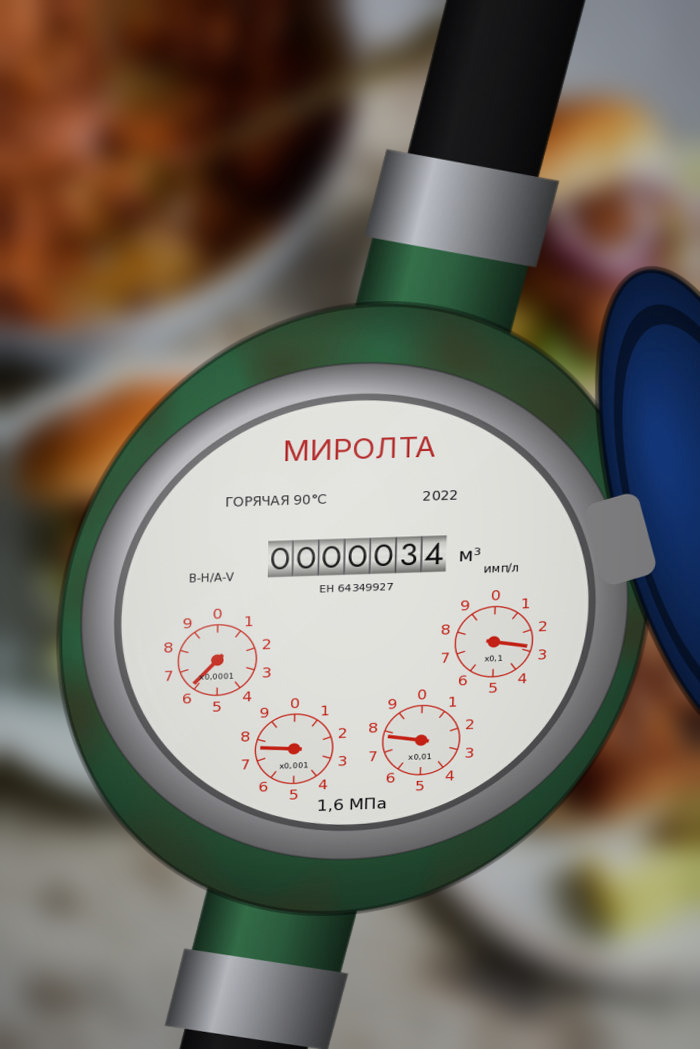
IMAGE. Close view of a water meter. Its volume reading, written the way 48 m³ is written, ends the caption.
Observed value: 34.2776 m³
